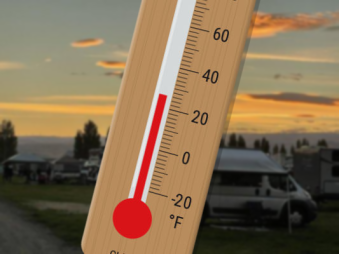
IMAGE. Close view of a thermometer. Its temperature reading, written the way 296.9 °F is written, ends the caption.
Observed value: 26 °F
